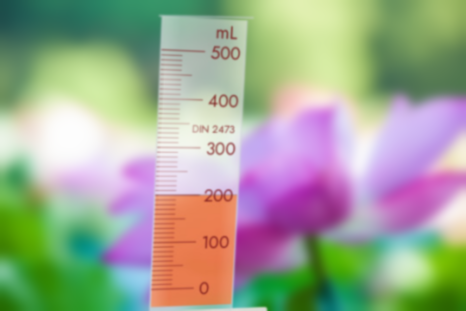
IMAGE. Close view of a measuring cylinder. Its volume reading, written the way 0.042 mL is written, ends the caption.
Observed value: 200 mL
